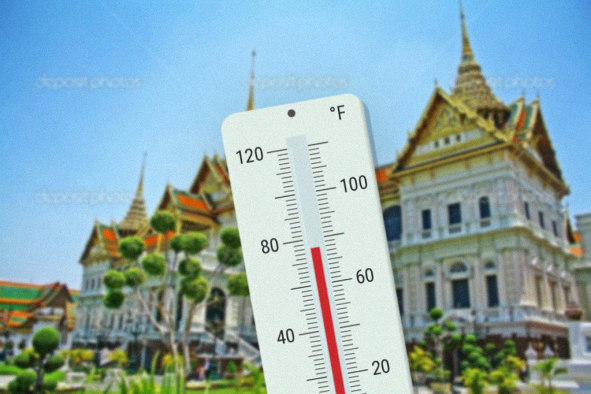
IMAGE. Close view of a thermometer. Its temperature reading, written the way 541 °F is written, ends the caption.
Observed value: 76 °F
